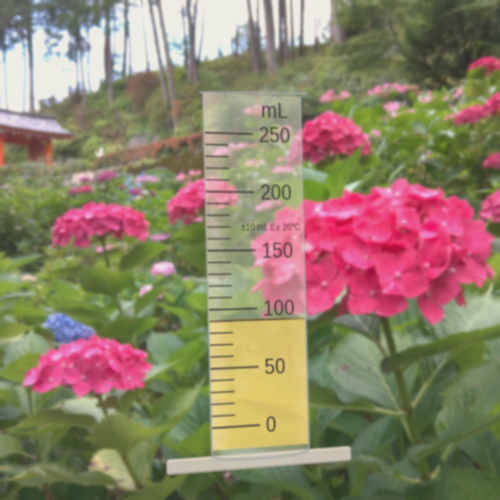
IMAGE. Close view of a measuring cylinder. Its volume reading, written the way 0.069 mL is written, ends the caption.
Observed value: 90 mL
